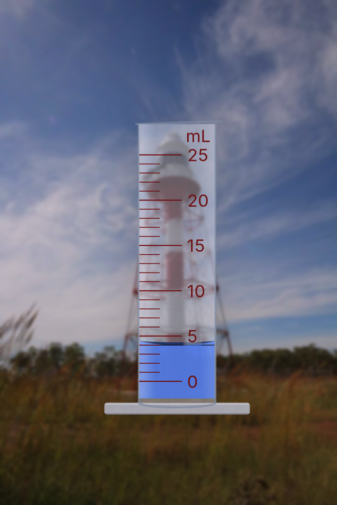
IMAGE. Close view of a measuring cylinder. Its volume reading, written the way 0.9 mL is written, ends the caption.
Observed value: 4 mL
